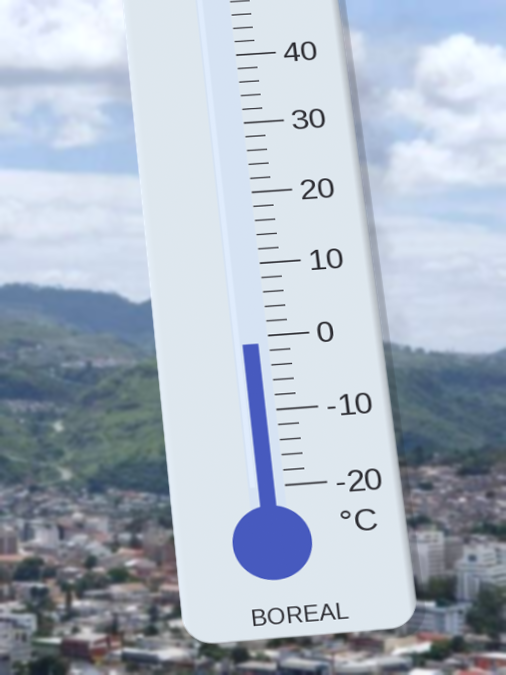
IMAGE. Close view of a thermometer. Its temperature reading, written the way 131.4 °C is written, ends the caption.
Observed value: -1 °C
